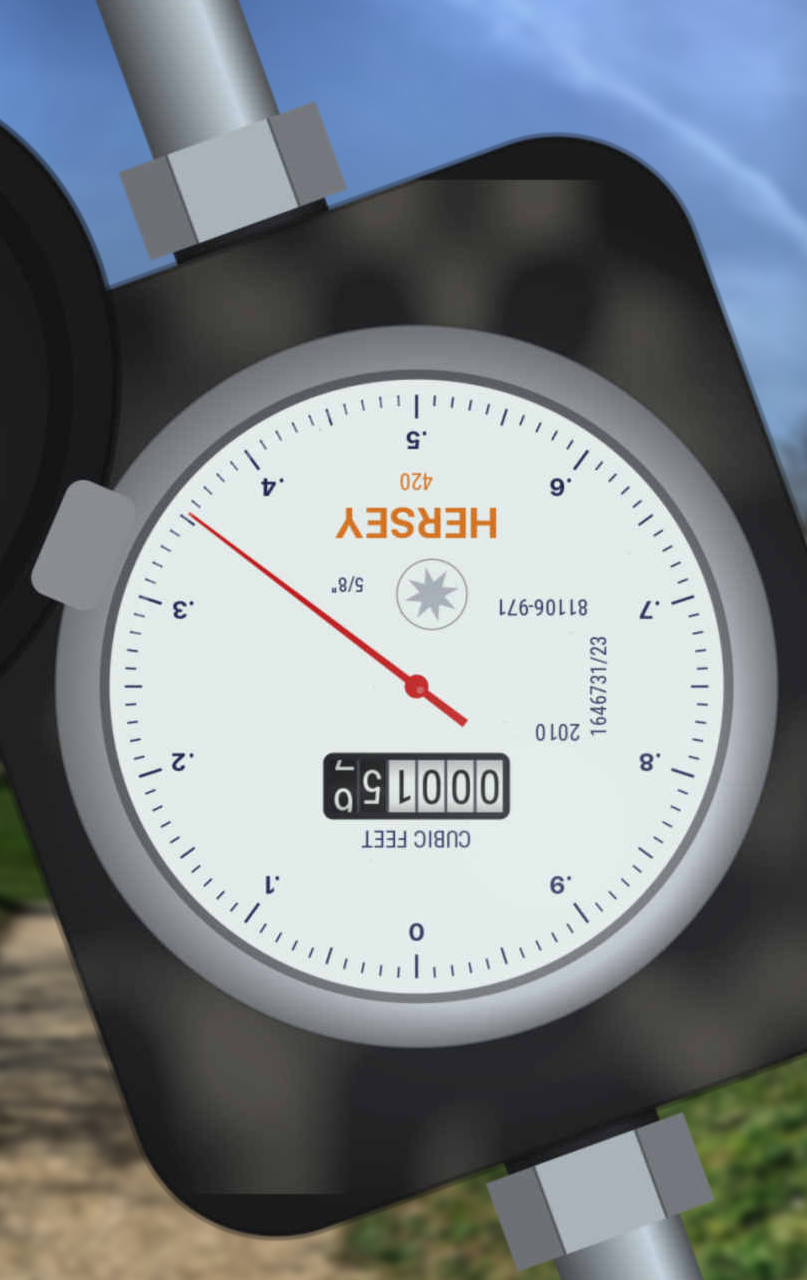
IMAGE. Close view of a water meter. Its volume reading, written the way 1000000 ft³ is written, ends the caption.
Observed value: 156.35 ft³
